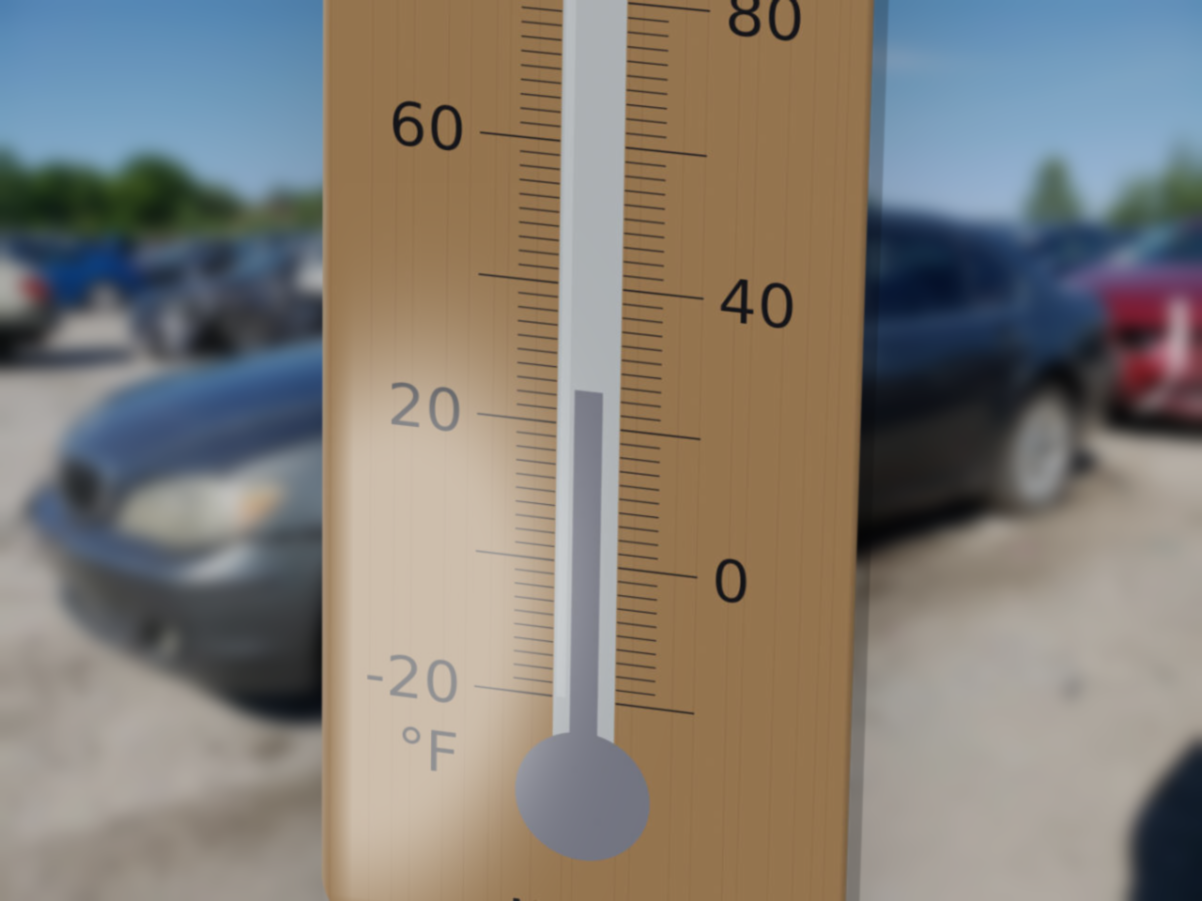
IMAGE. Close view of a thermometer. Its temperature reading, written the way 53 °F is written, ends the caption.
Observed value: 25 °F
